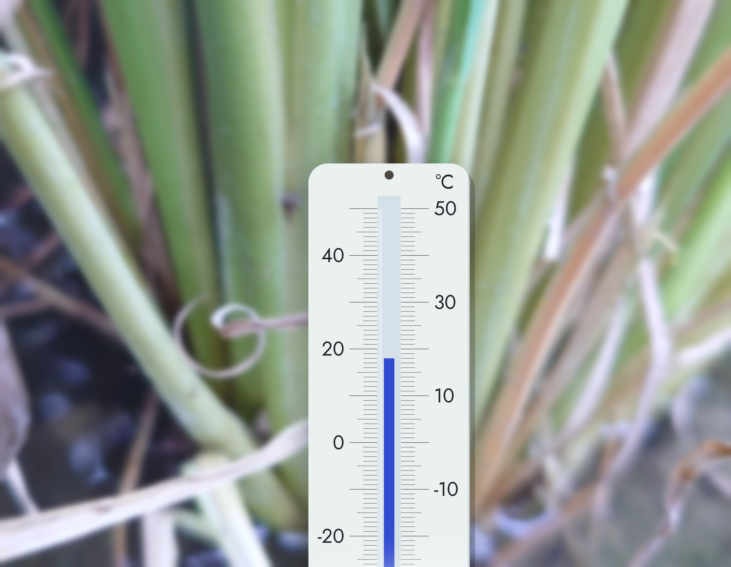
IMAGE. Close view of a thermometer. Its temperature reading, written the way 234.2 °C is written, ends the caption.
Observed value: 18 °C
